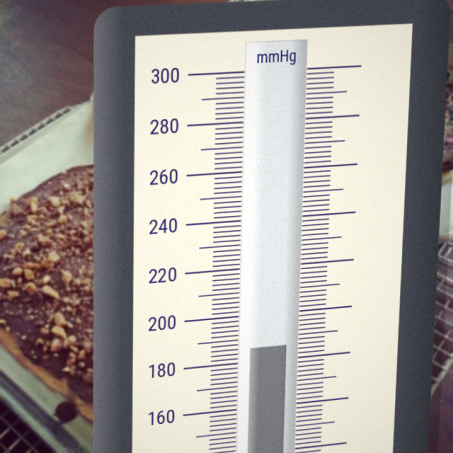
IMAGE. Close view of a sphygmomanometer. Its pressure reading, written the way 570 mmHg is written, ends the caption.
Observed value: 186 mmHg
